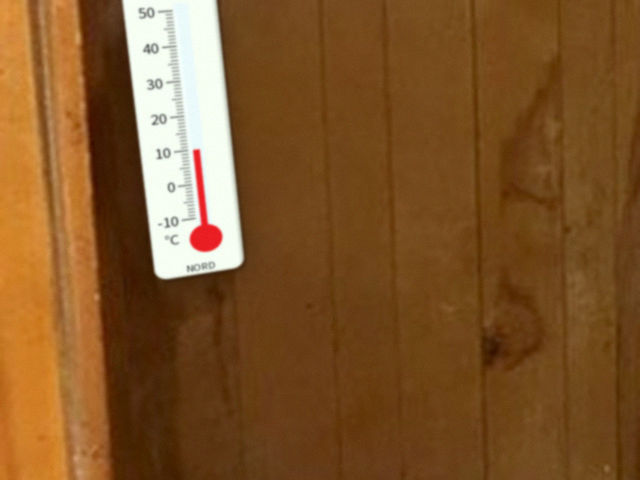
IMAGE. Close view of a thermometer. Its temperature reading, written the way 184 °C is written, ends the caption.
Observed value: 10 °C
